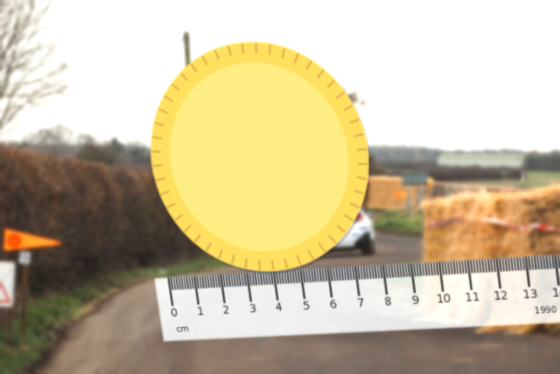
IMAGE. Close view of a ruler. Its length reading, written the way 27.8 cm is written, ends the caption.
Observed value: 8 cm
